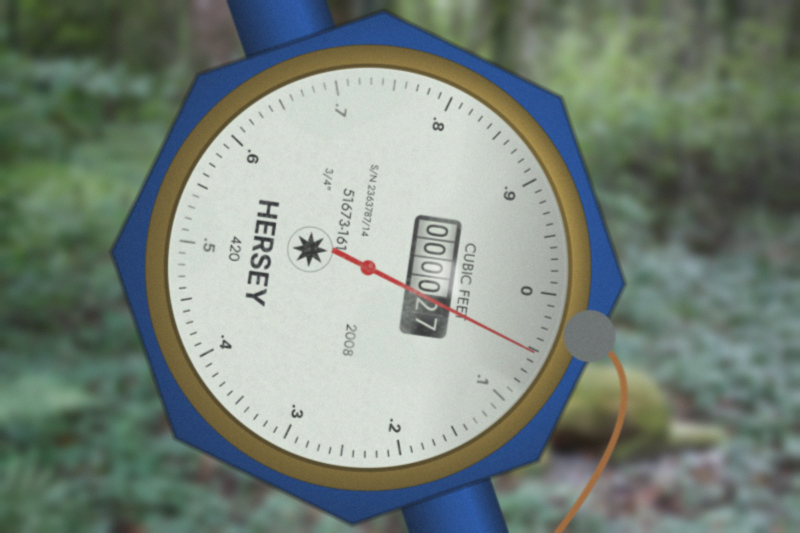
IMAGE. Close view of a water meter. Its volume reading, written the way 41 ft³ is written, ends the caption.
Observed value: 27.05 ft³
